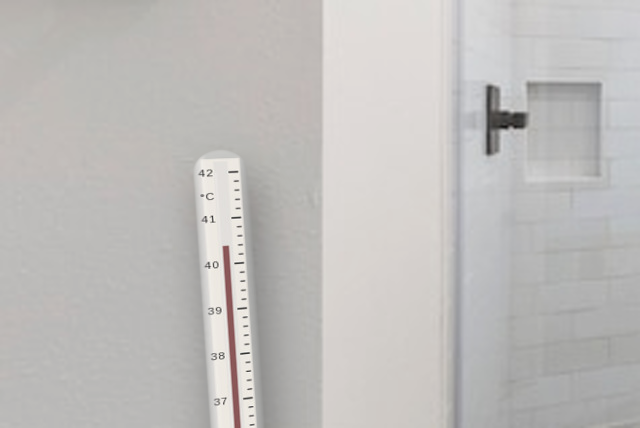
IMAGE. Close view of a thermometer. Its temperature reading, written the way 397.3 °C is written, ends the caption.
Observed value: 40.4 °C
